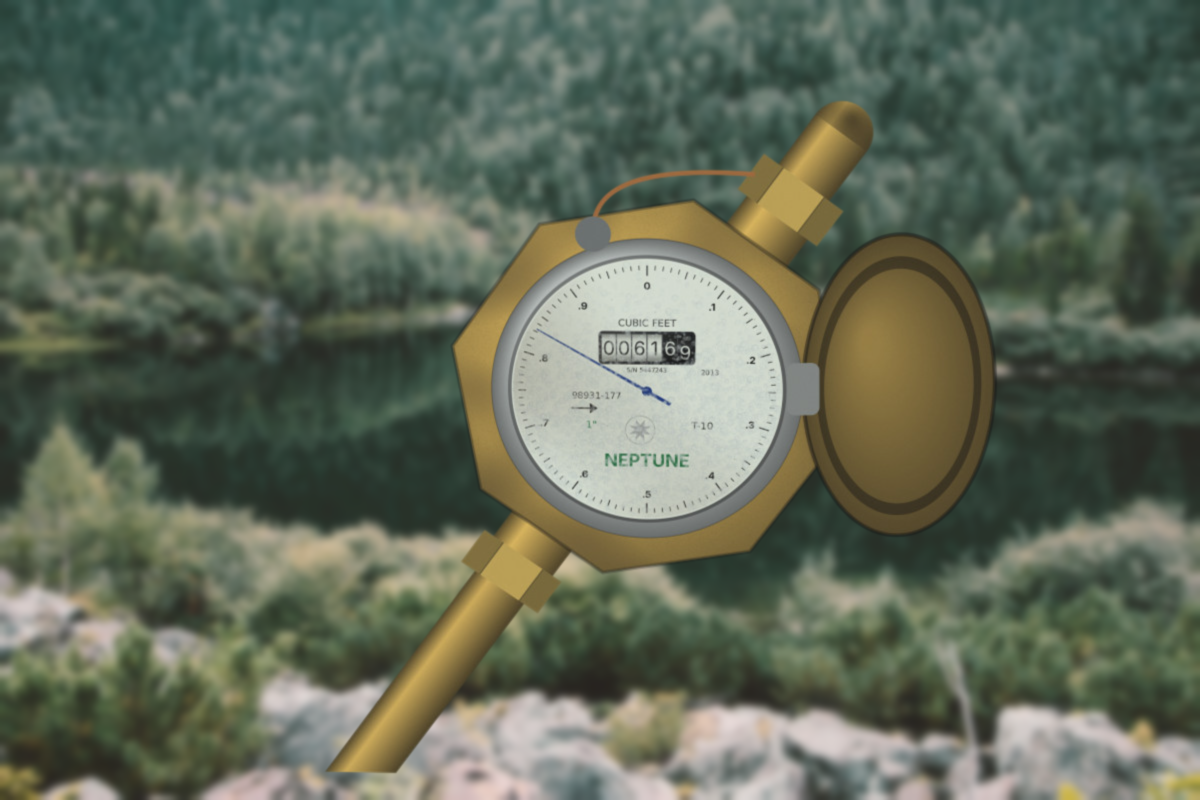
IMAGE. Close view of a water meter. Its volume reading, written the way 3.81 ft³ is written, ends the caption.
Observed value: 6168.83 ft³
